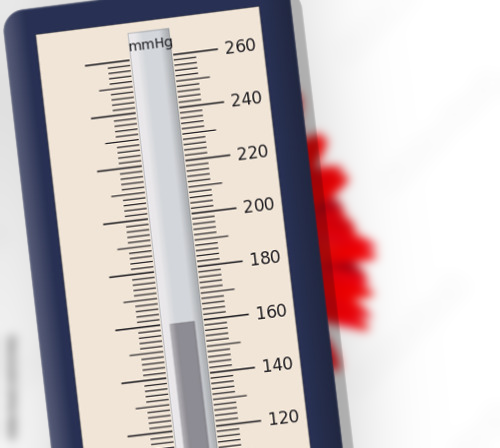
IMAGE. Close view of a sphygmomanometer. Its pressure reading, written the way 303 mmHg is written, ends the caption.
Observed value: 160 mmHg
